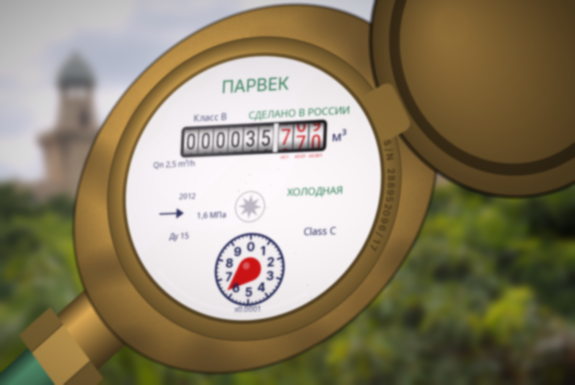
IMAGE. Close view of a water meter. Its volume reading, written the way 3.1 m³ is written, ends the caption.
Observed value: 35.7696 m³
